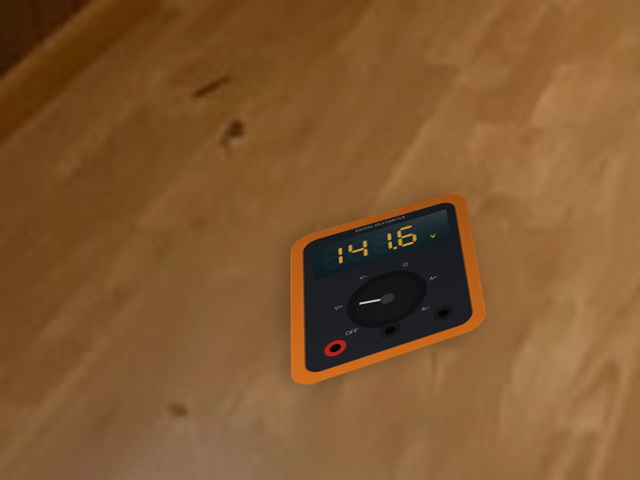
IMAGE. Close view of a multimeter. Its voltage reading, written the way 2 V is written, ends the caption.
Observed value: 141.6 V
